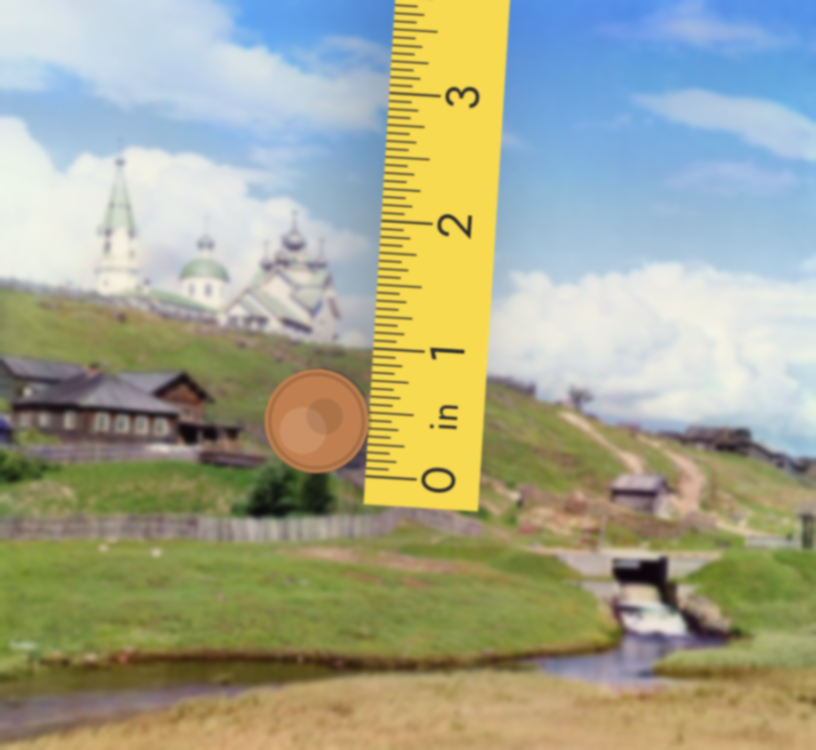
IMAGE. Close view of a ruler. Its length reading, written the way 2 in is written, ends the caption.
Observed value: 0.8125 in
